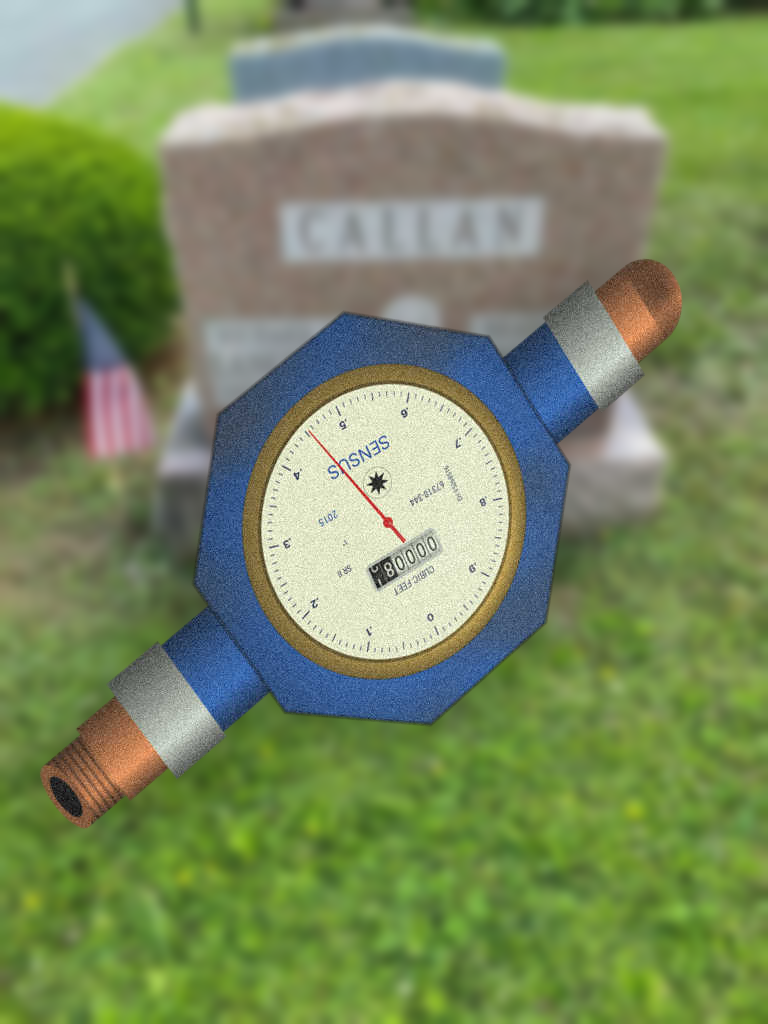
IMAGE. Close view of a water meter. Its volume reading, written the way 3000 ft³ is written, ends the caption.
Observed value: 81.45 ft³
